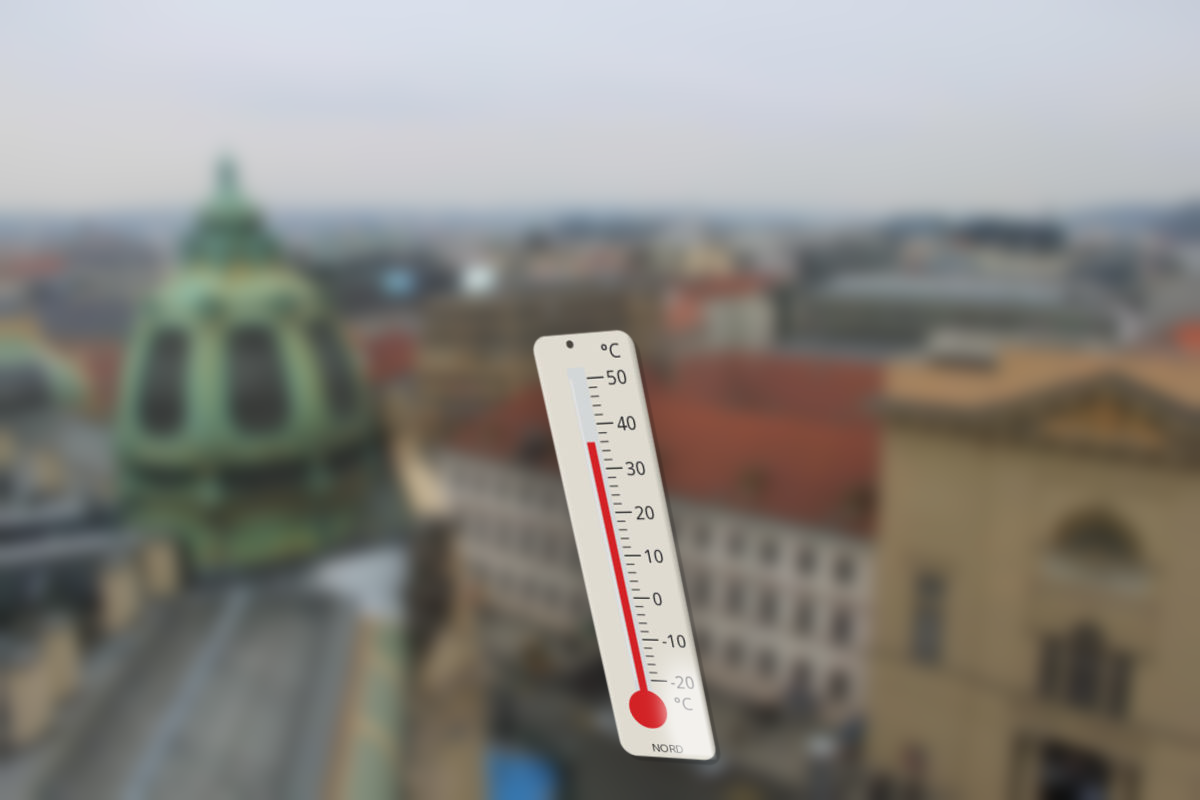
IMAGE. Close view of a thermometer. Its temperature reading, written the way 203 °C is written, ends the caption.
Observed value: 36 °C
